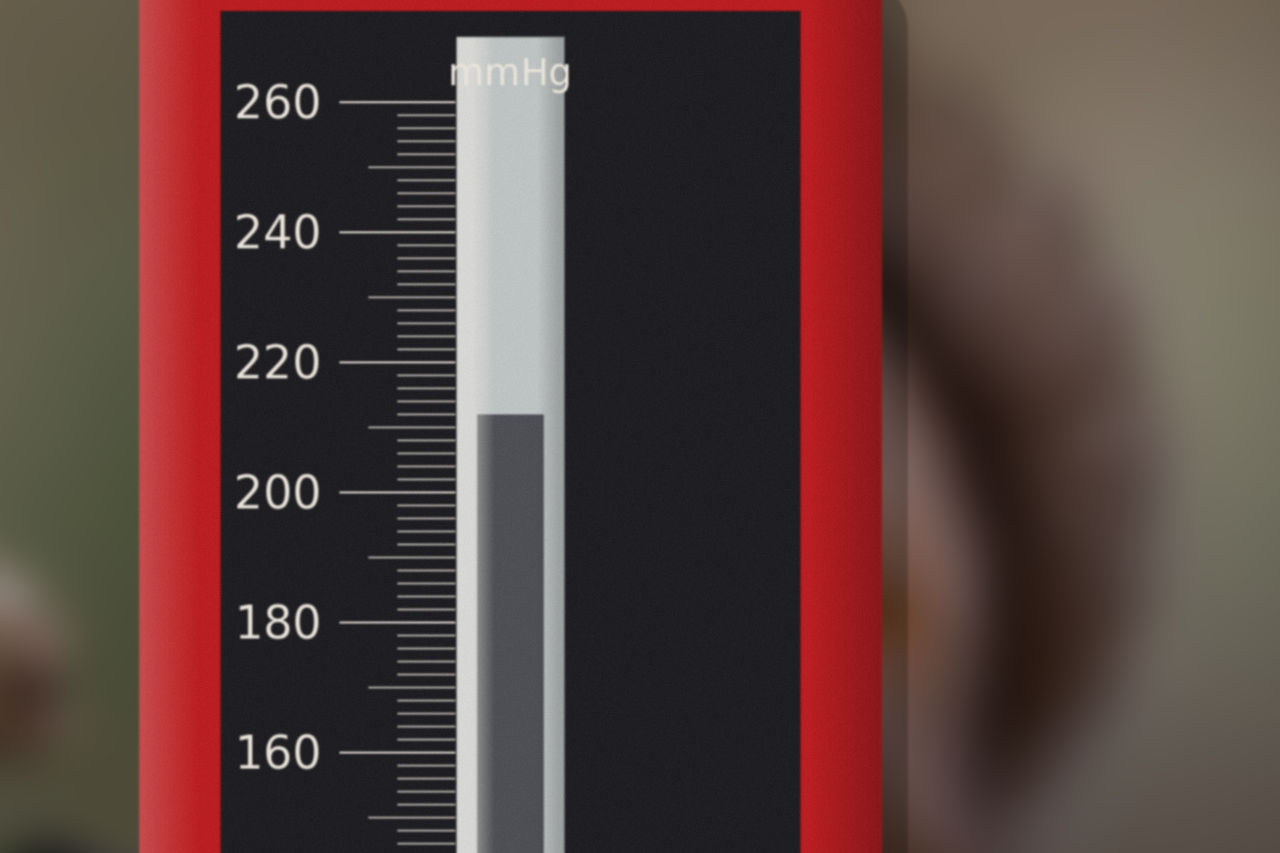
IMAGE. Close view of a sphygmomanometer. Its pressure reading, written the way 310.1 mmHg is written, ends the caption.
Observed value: 212 mmHg
